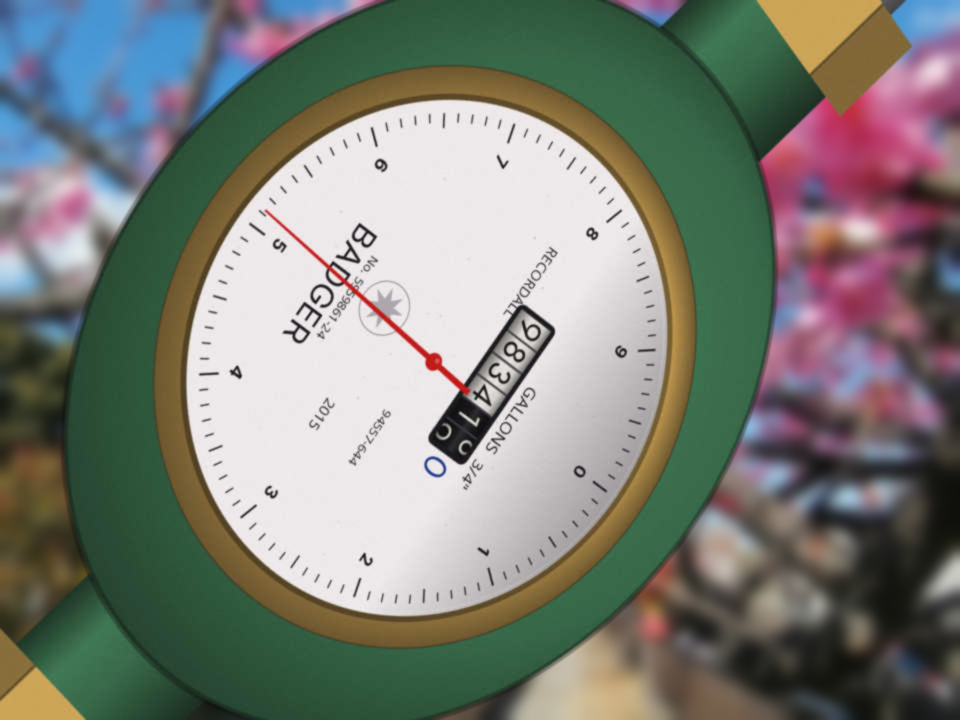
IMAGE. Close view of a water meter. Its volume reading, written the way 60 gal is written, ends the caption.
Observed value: 9834185.1 gal
